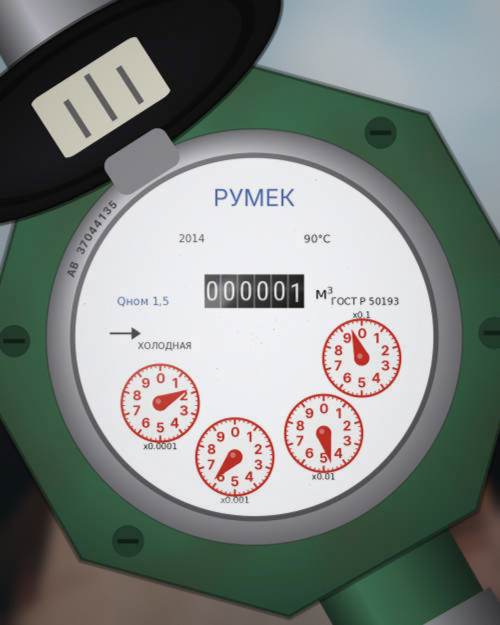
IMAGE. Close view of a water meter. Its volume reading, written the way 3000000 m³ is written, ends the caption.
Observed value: 0.9461 m³
